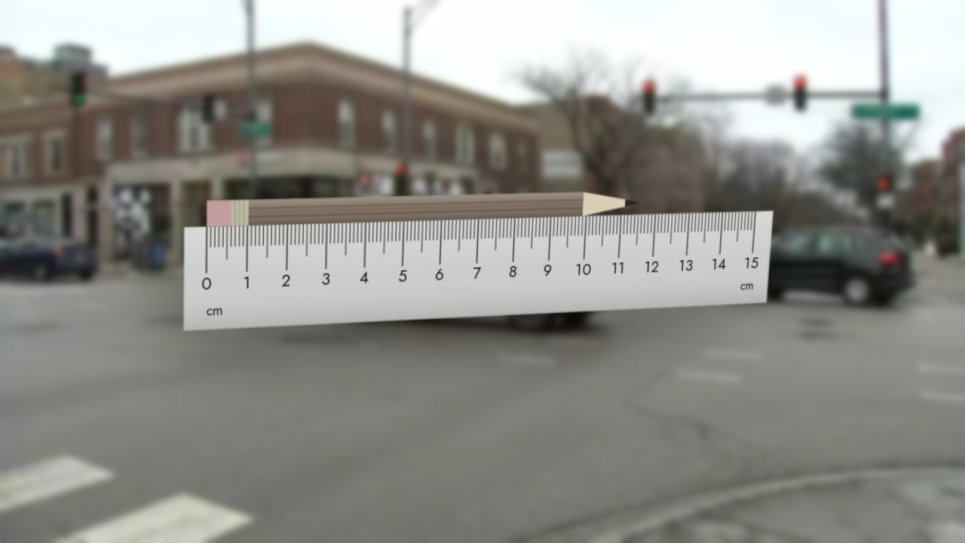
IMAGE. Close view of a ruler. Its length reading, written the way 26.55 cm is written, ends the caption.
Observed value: 11.5 cm
